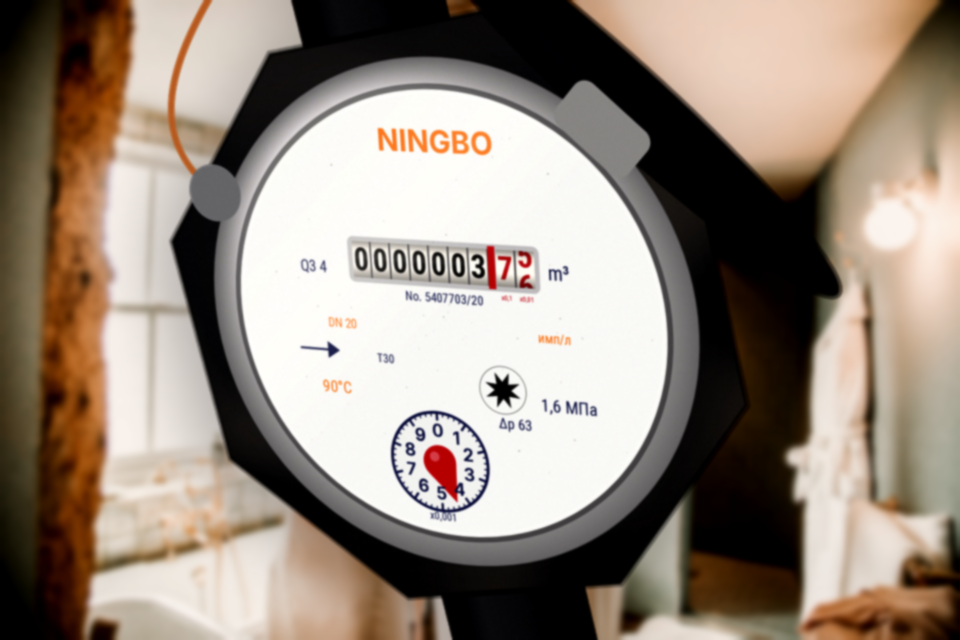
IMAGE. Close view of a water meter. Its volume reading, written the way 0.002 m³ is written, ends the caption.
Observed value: 3.754 m³
